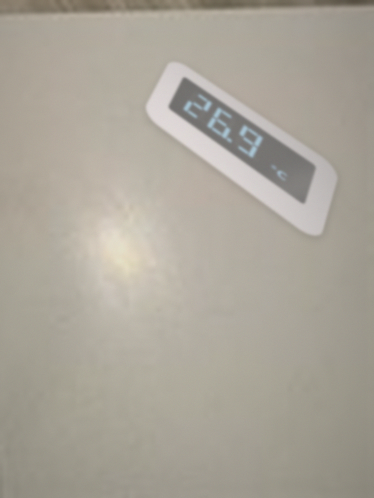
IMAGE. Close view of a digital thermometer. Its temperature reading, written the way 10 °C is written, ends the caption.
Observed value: 26.9 °C
